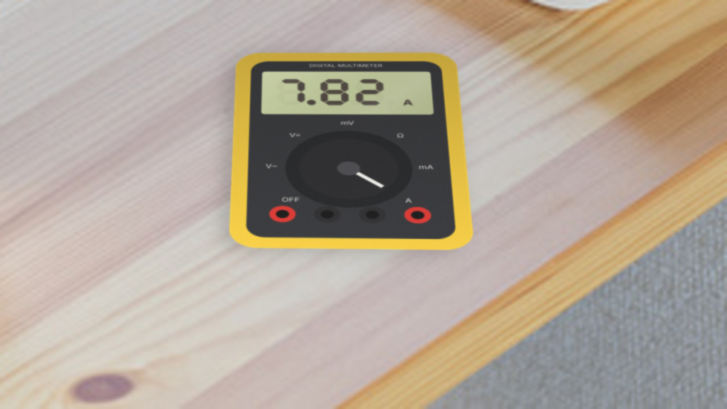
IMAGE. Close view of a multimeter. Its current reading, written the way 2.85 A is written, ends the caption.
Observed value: 7.82 A
